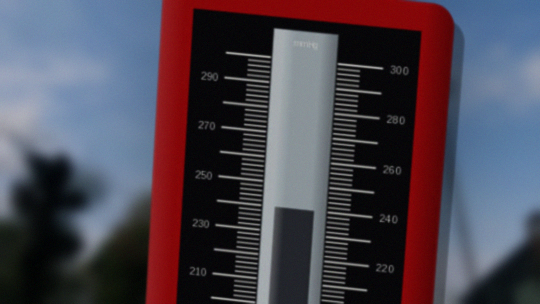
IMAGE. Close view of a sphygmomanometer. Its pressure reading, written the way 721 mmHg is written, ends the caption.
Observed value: 240 mmHg
